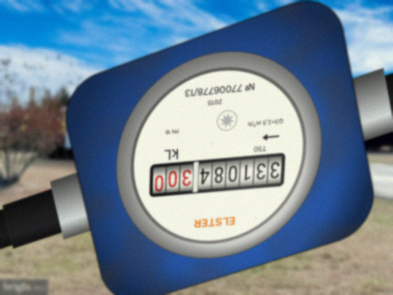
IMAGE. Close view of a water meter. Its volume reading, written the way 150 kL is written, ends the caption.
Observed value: 331084.300 kL
